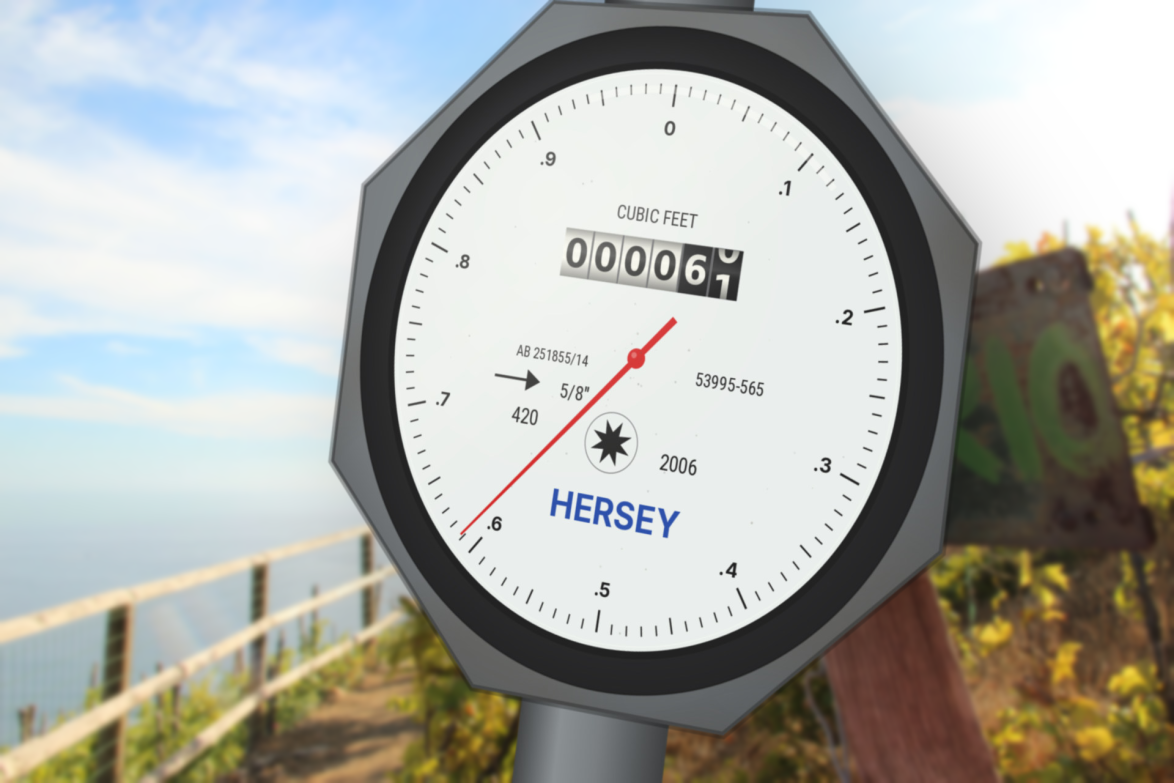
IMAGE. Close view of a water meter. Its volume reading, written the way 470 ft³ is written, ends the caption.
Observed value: 60.61 ft³
